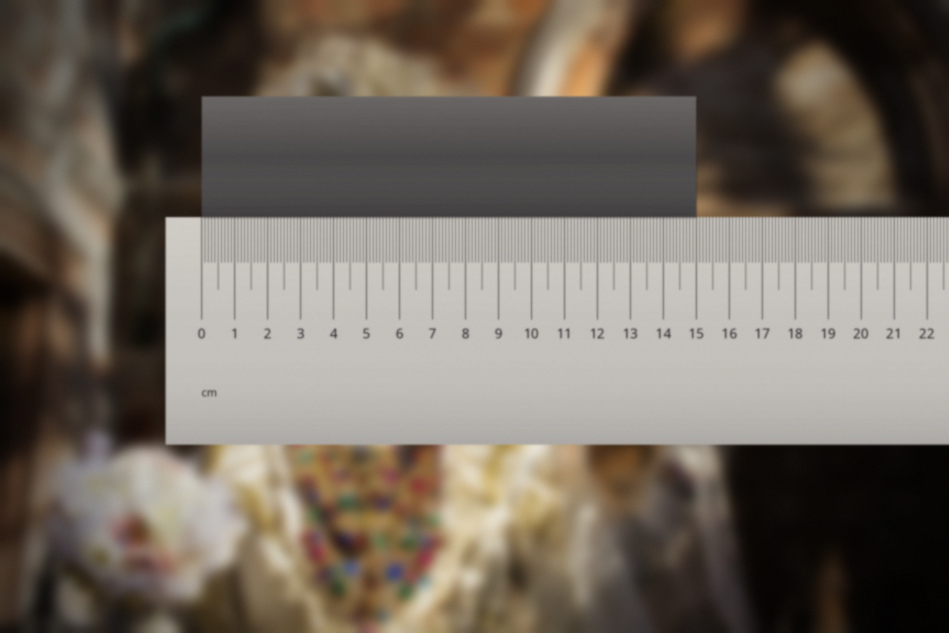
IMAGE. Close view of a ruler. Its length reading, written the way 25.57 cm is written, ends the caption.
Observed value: 15 cm
